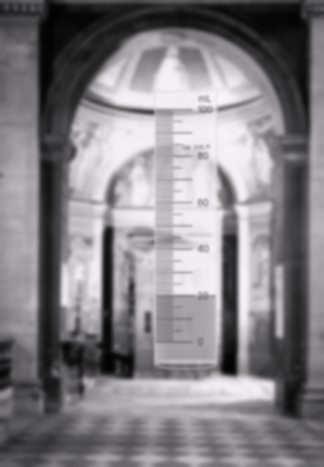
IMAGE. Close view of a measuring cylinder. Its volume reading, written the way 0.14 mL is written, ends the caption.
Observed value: 20 mL
